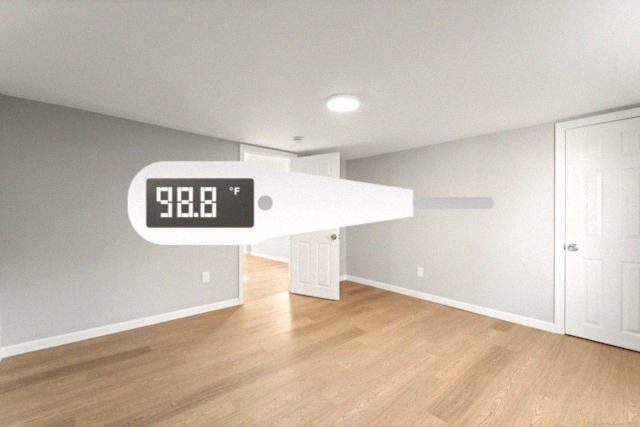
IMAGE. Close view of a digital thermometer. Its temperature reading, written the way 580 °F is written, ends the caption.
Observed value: 98.8 °F
